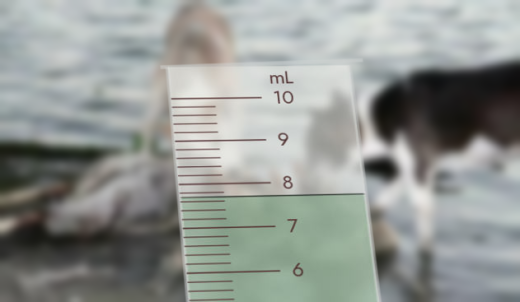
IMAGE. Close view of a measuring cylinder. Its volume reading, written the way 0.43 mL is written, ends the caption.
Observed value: 7.7 mL
